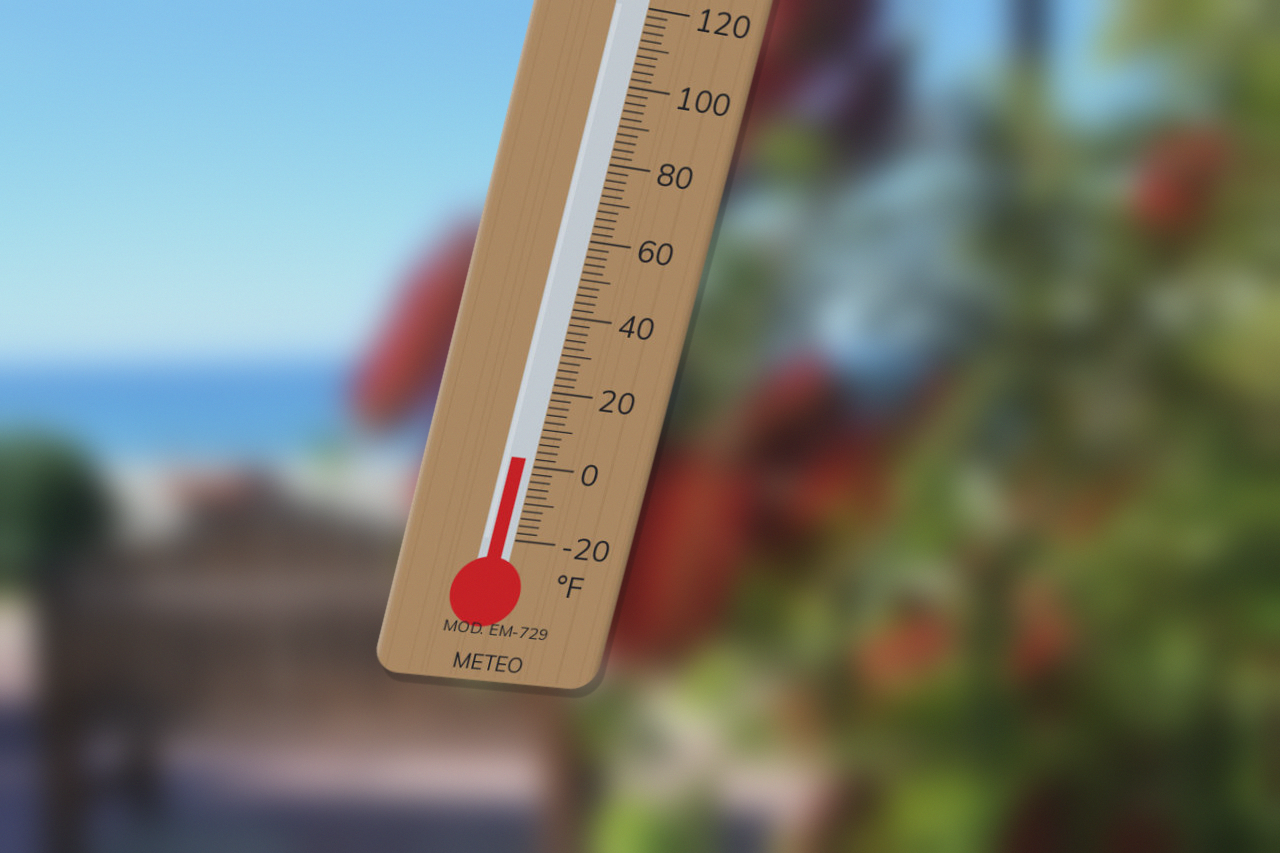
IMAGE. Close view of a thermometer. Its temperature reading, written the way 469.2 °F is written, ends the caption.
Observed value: 2 °F
